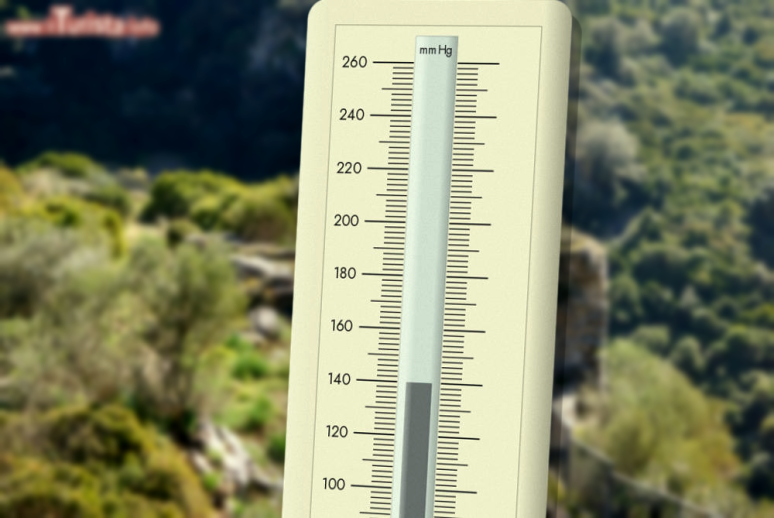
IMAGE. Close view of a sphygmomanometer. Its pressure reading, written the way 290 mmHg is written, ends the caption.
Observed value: 140 mmHg
